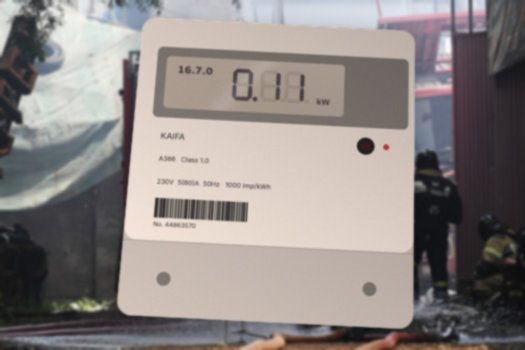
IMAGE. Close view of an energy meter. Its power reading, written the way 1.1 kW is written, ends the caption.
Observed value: 0.11 kW
